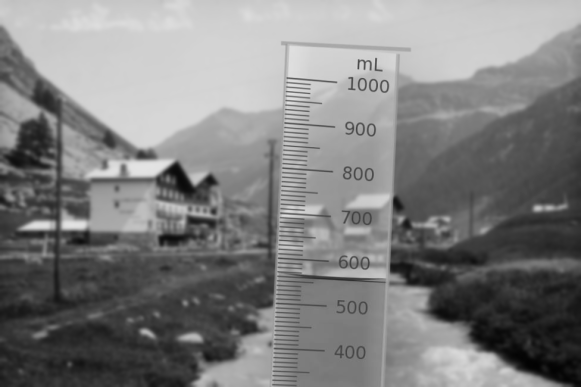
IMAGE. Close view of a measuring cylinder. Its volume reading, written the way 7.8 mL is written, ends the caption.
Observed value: 560 mL
